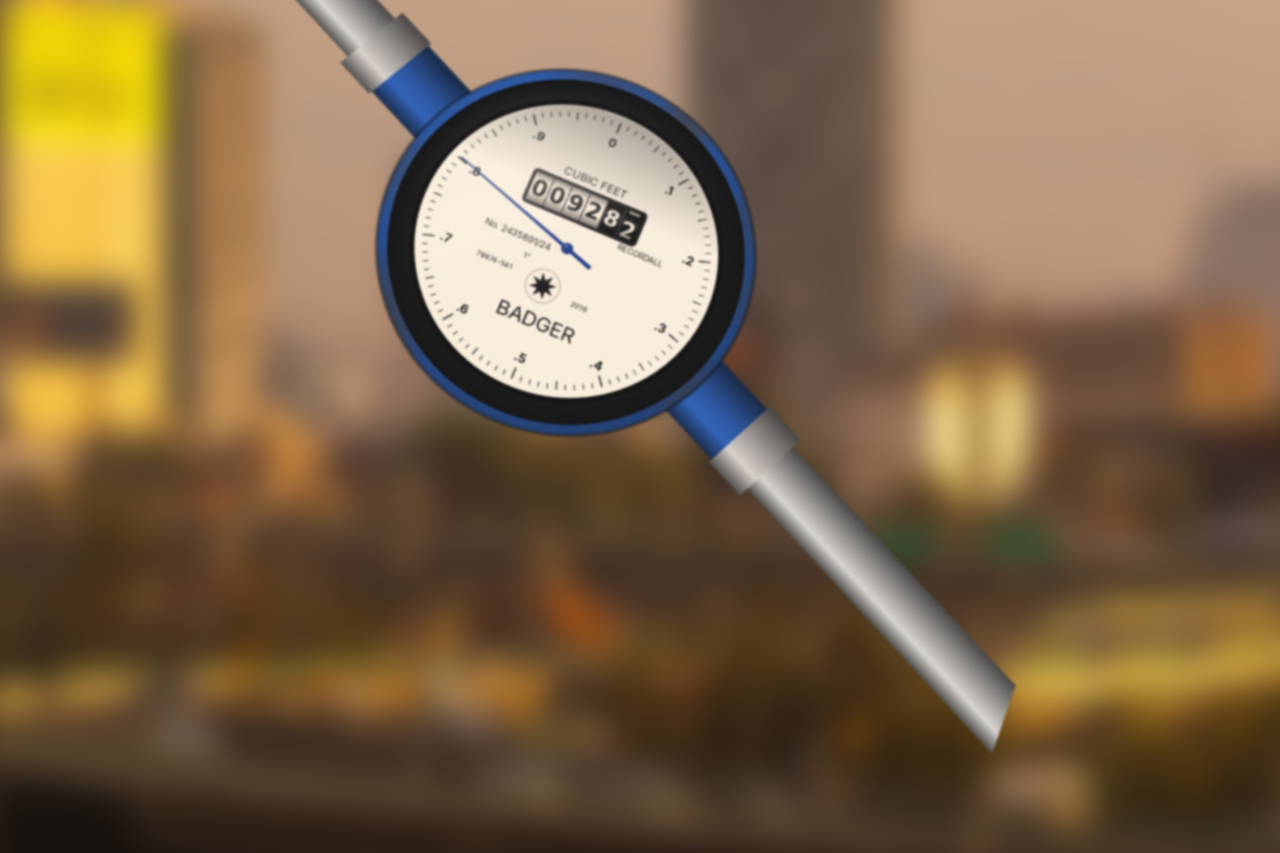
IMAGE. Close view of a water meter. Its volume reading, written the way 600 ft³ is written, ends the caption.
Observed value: 9281.80 ft³
